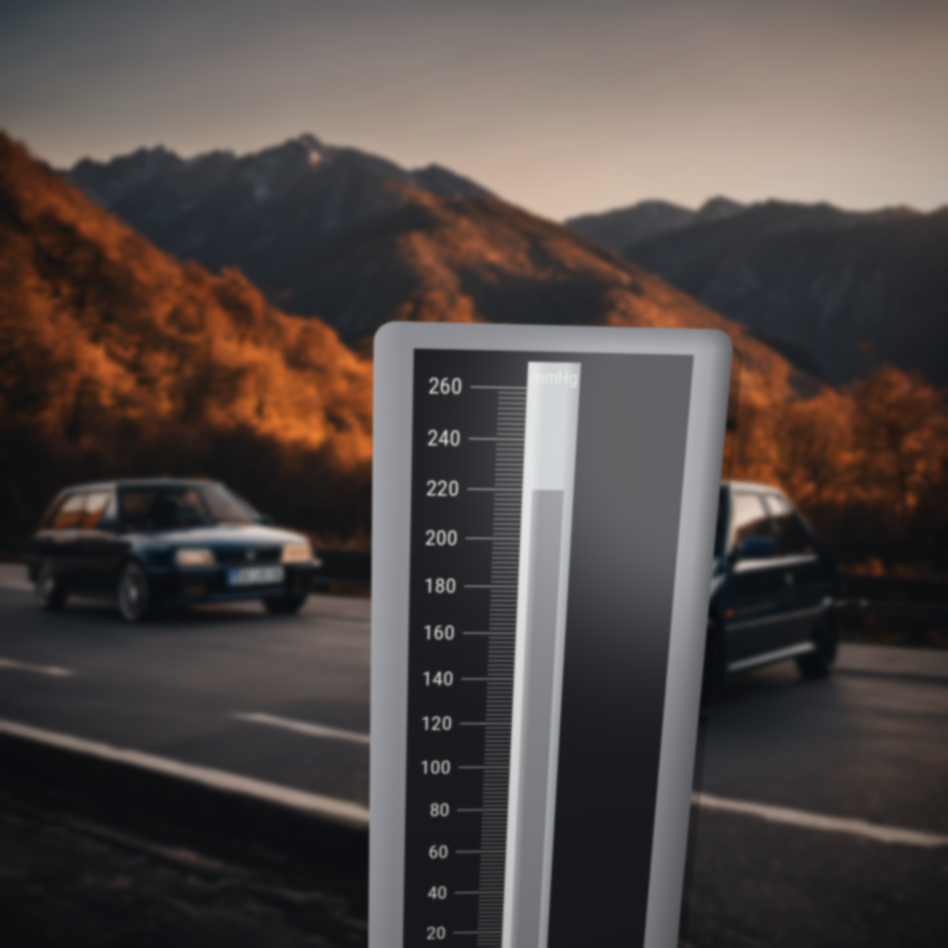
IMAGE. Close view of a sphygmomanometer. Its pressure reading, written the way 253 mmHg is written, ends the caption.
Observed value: 220 mmHg
